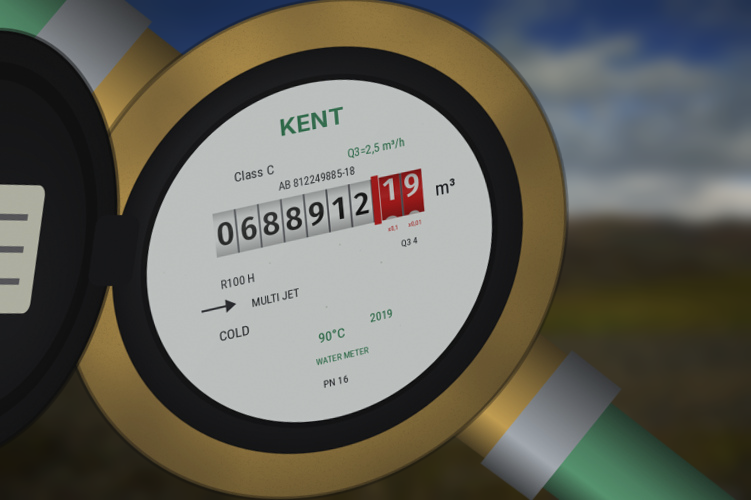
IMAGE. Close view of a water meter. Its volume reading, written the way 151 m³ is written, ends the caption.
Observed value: 688912.19 m³
